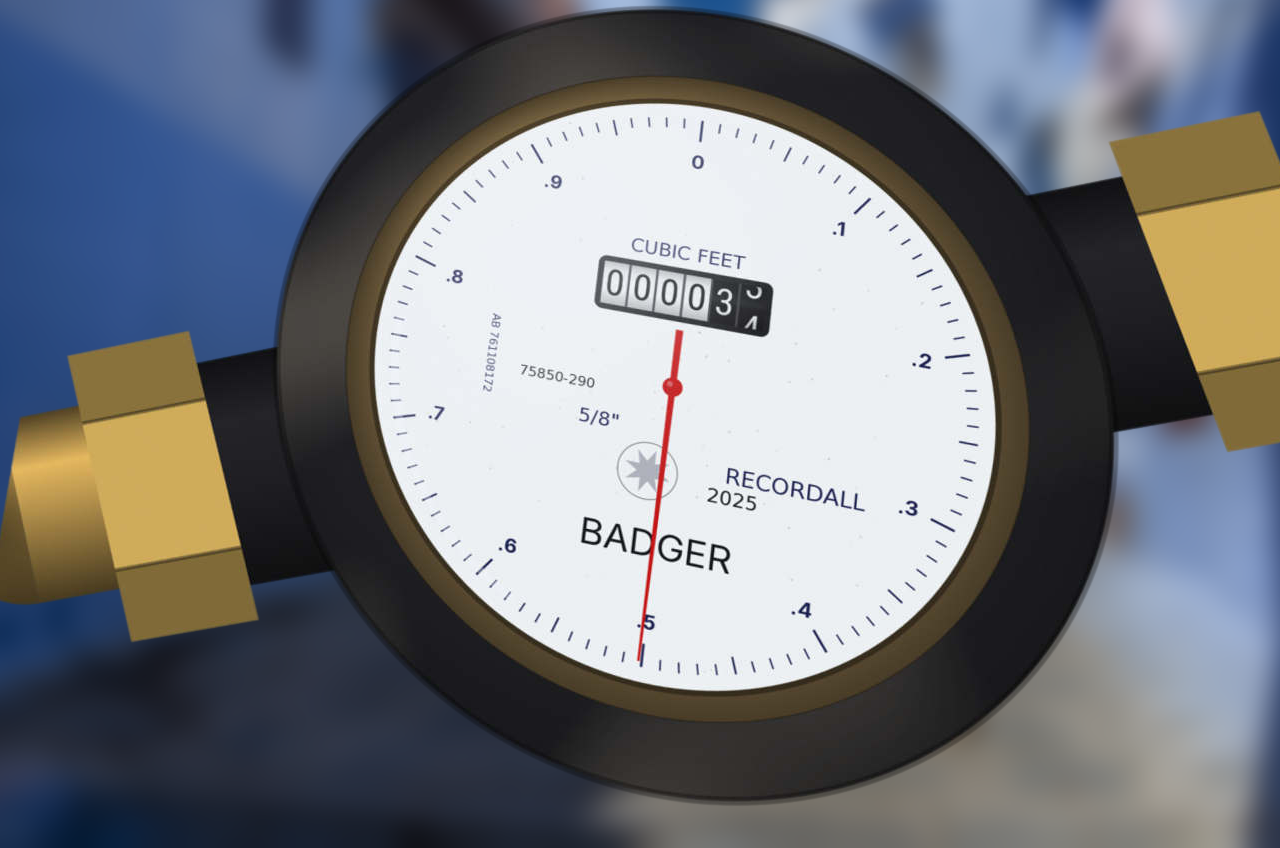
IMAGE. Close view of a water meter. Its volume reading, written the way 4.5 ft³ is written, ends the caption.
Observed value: 33.50 ft³
